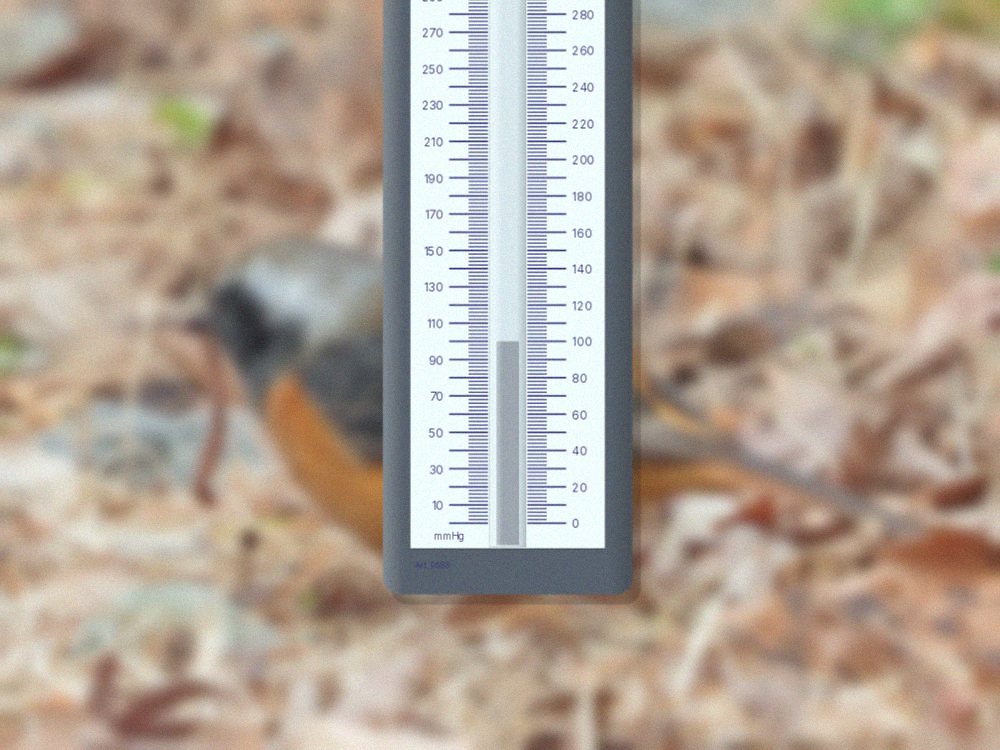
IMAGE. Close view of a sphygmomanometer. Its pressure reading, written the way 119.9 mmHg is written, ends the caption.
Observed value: 100 mmHg
